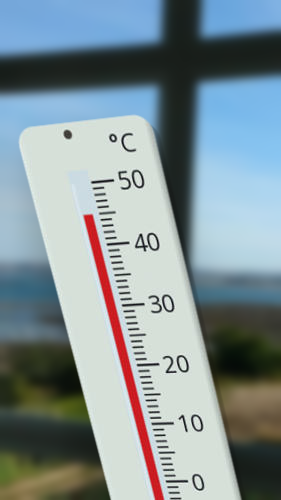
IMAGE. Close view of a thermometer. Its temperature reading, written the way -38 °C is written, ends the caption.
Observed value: 45 °C
